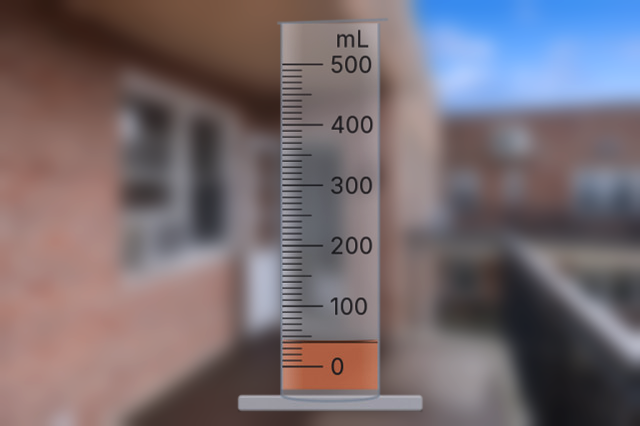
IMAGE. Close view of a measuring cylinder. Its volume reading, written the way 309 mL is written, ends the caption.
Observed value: 40 mL
